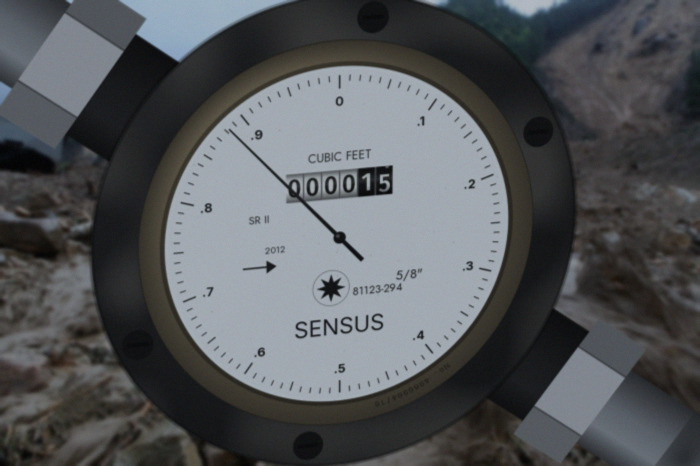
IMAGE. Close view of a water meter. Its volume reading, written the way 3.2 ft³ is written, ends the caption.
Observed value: 14.88 ft³
